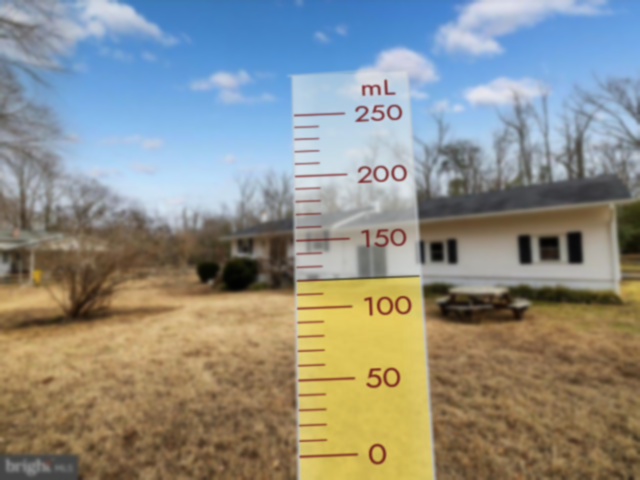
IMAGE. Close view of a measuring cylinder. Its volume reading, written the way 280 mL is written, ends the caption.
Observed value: 120 mL
